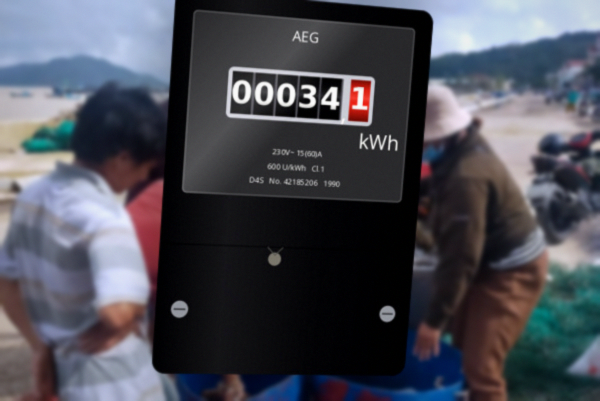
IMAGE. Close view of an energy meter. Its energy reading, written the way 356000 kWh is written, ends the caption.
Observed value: 34.1 kWh
